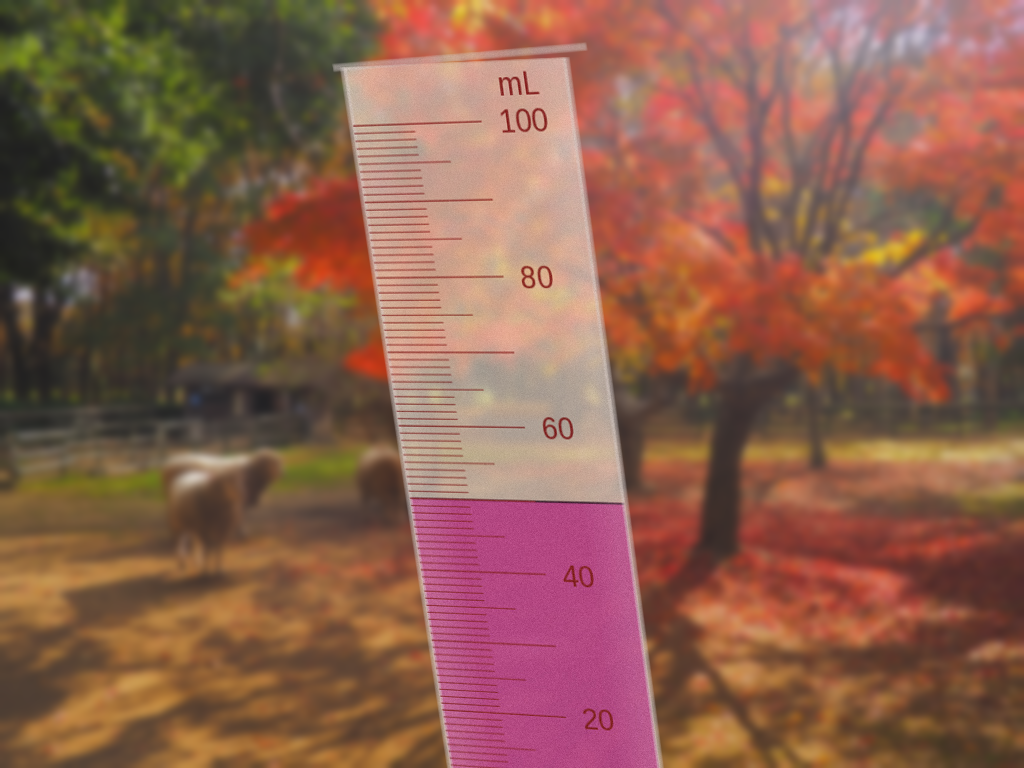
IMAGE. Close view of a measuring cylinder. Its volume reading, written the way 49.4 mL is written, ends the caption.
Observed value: 50 mL
